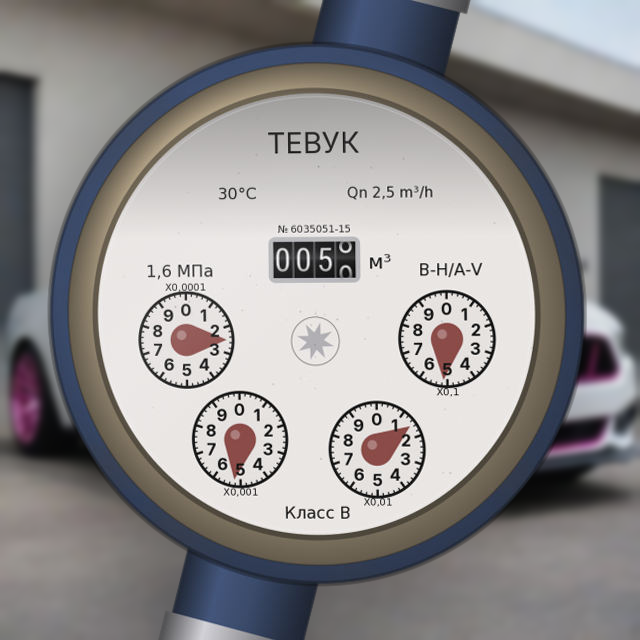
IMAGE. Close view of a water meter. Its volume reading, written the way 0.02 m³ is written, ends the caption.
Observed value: 58.5152 m³
